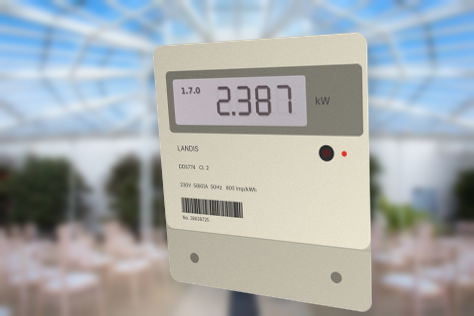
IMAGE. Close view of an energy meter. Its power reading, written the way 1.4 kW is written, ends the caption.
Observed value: 2.387 kW
